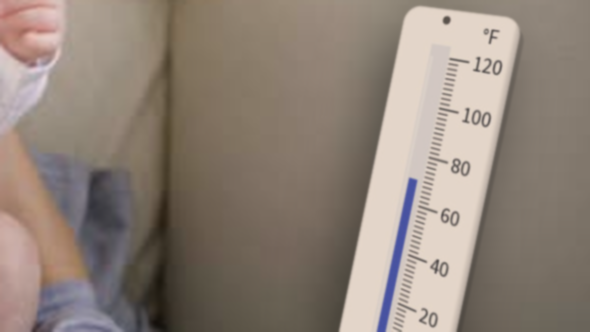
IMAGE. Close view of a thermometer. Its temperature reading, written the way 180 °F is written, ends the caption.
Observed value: 70 °F
